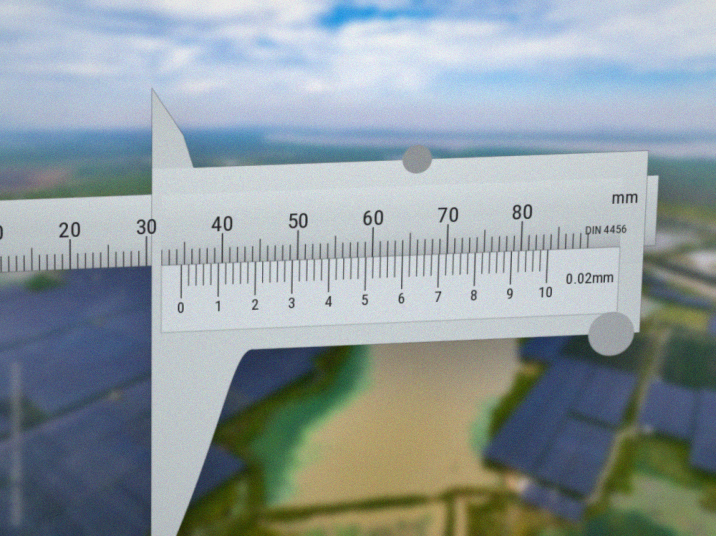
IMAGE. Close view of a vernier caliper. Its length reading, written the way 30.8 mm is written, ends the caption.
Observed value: 34.6 mm
